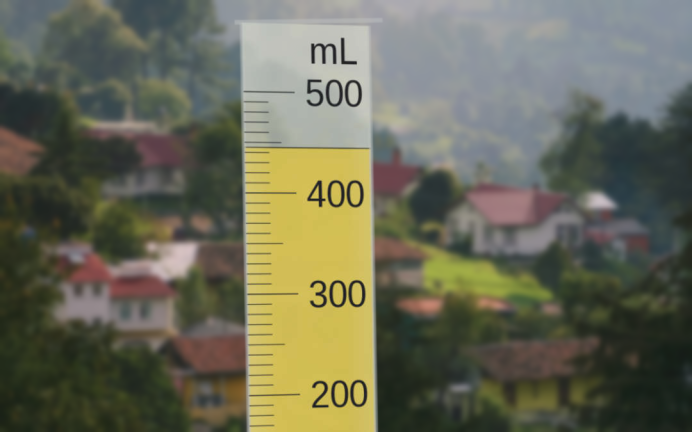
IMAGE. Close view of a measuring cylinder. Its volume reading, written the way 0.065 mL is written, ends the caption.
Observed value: 445 mL
